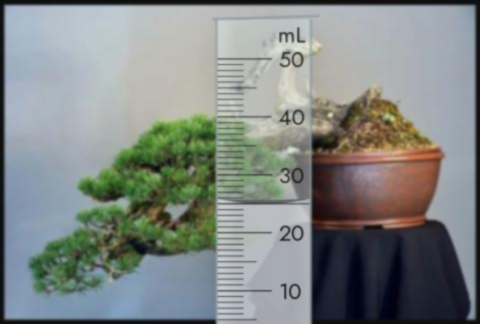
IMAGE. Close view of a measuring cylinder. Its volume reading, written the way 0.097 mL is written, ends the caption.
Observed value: 25 mL
